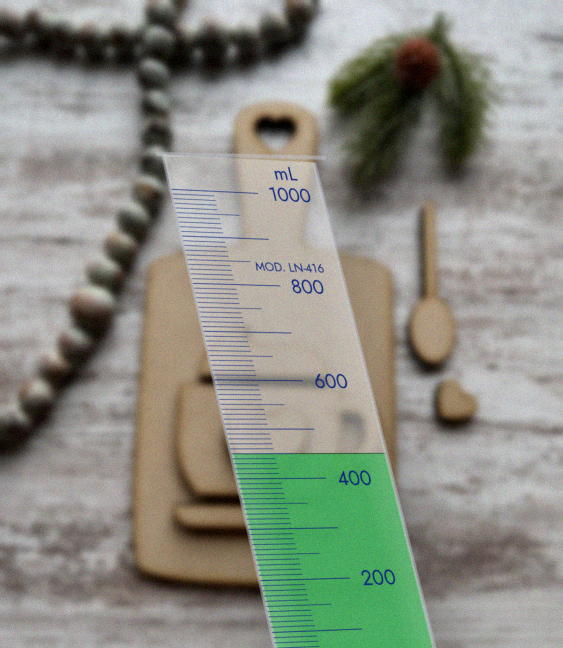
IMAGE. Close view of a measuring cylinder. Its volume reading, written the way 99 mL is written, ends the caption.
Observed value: 450 mL
